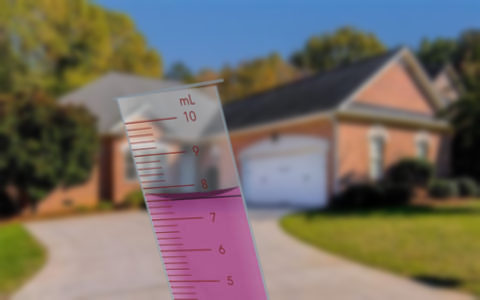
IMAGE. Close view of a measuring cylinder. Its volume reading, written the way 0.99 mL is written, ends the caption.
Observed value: 7.6 mL
